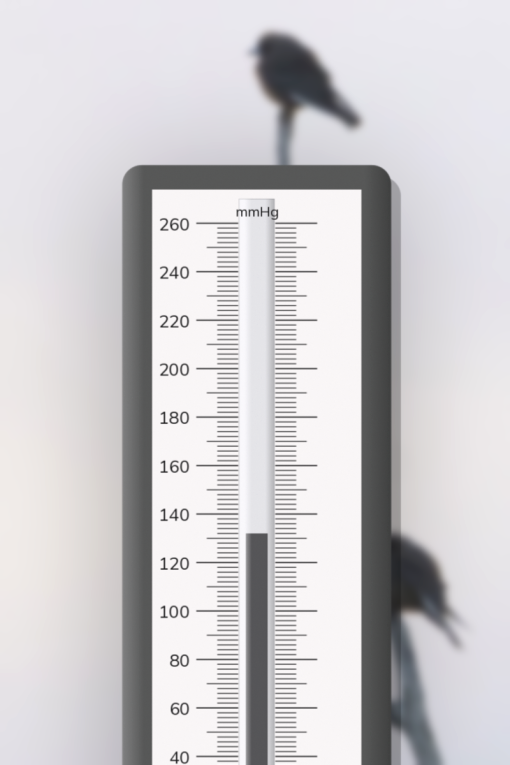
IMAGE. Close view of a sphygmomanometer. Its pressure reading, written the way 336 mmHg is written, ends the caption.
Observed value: 132 mmHg
